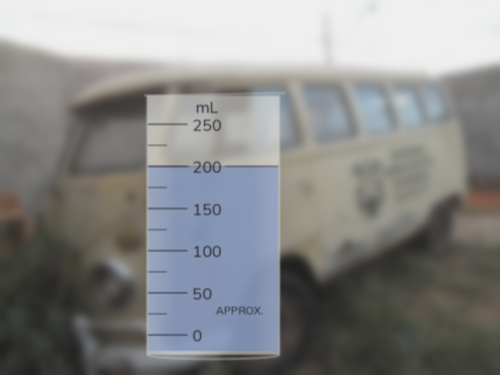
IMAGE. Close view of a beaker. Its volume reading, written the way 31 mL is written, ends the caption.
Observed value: 200 mL
